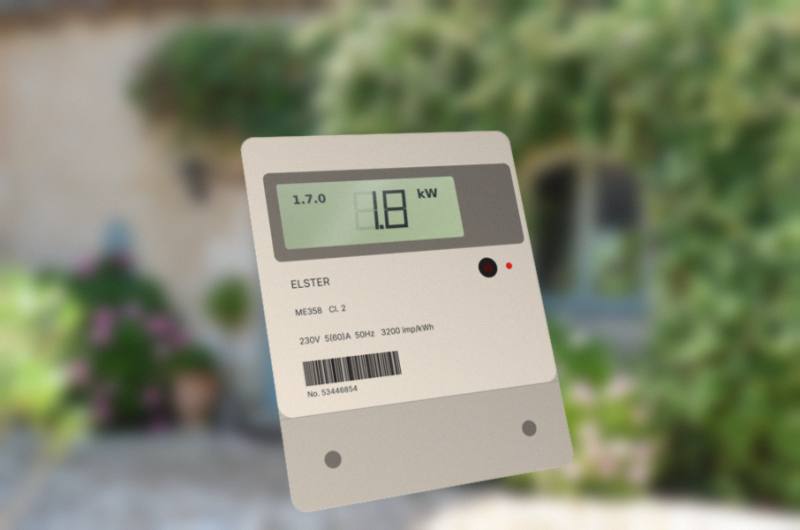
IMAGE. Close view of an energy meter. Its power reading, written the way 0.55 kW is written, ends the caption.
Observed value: 1.8 kW
